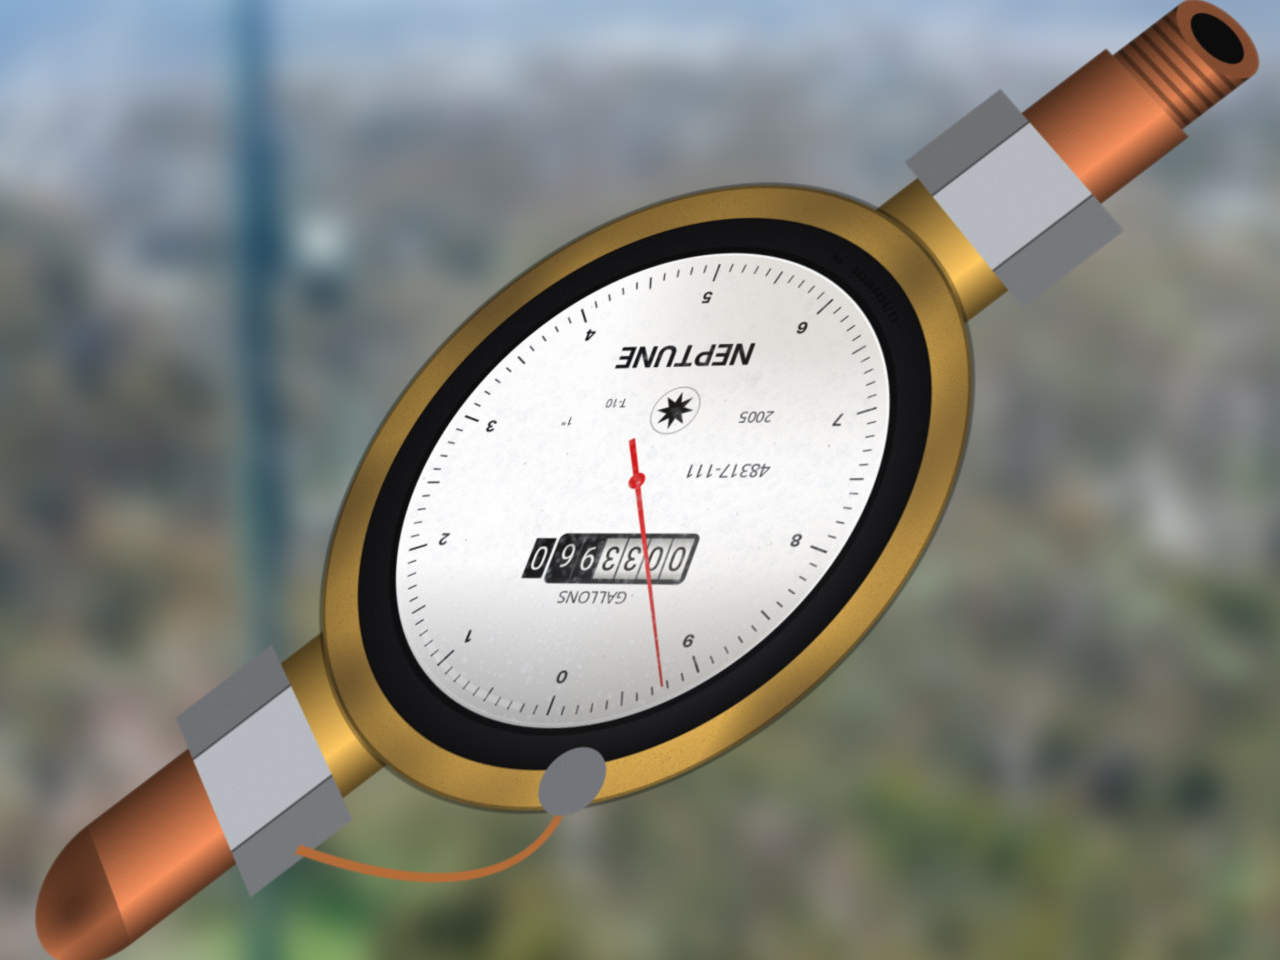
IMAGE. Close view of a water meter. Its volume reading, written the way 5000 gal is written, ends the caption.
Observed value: 33959.2 gal
